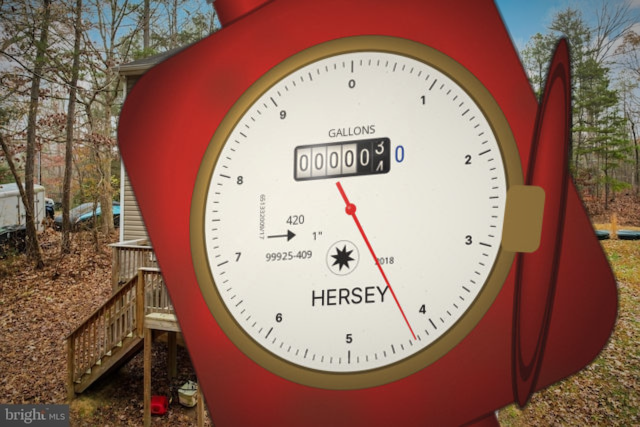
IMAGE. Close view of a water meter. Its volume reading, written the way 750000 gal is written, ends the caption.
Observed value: 34.2 gal
